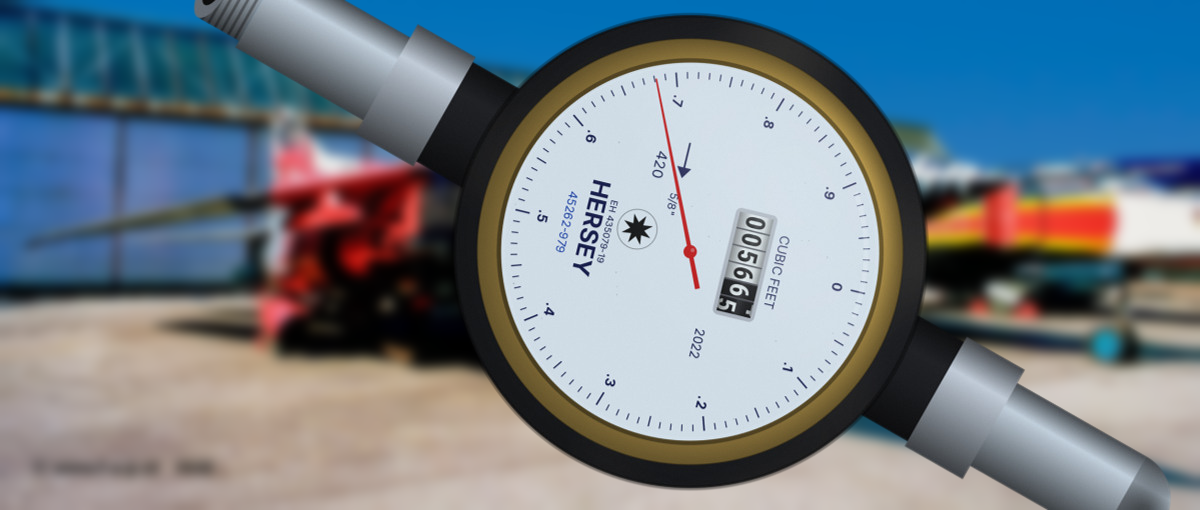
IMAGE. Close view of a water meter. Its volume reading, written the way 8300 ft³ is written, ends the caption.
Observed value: 5664.68 ft³
